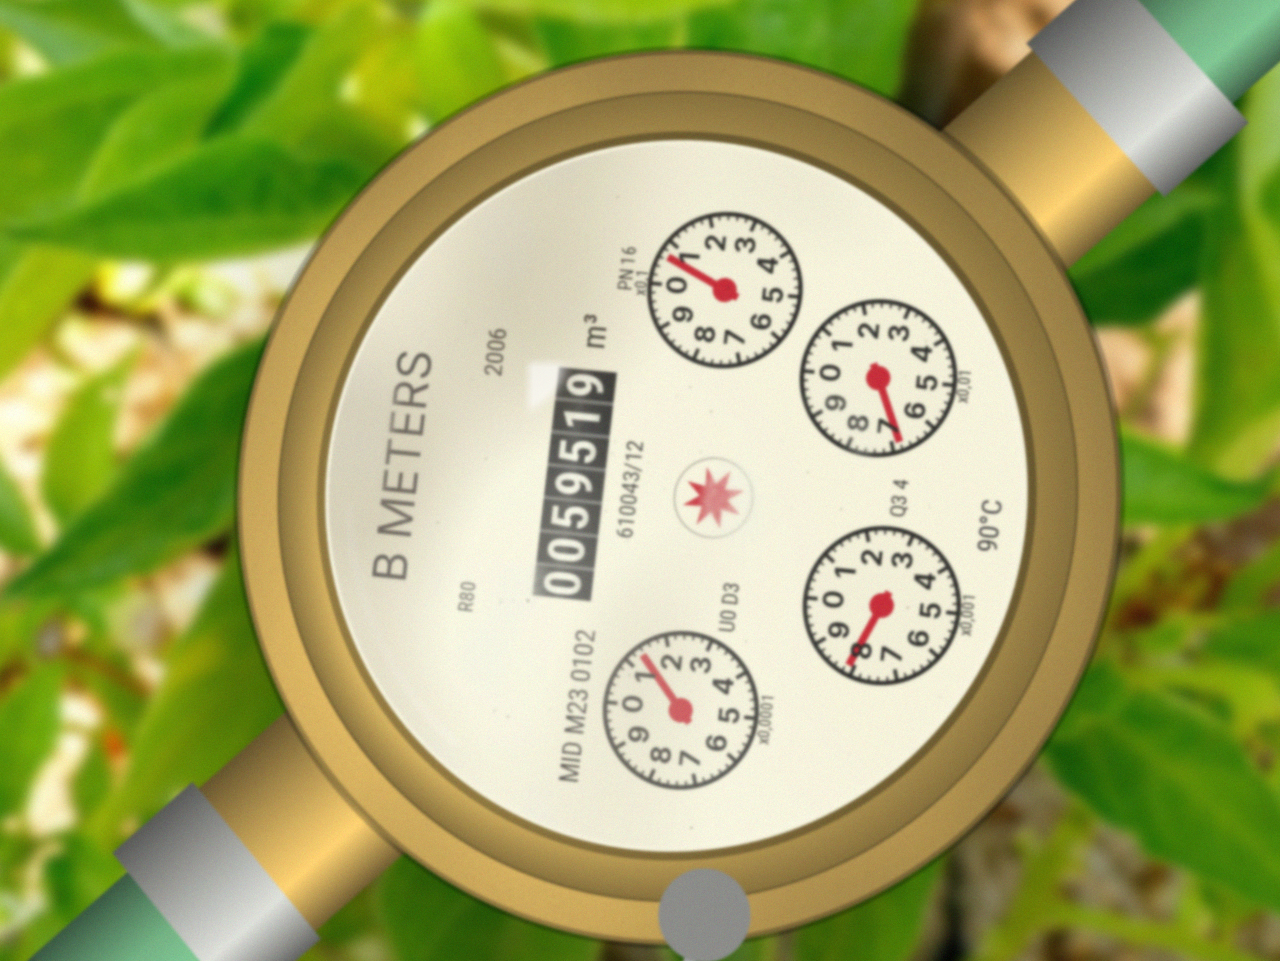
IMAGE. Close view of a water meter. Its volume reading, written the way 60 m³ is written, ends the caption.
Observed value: 59519.0681 m³
